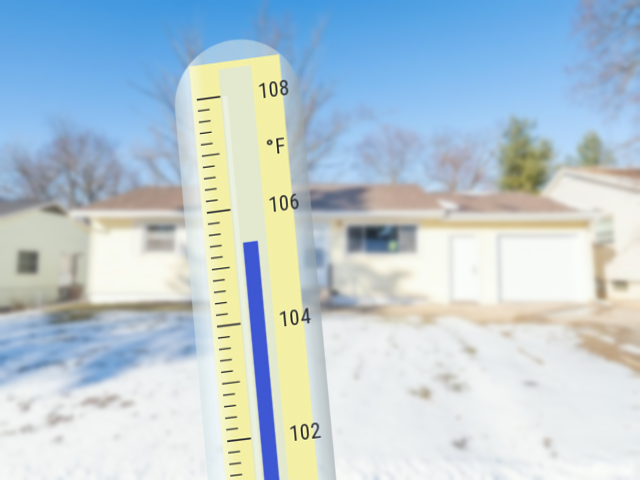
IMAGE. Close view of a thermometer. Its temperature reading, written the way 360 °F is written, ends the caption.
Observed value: 105.4 °F
